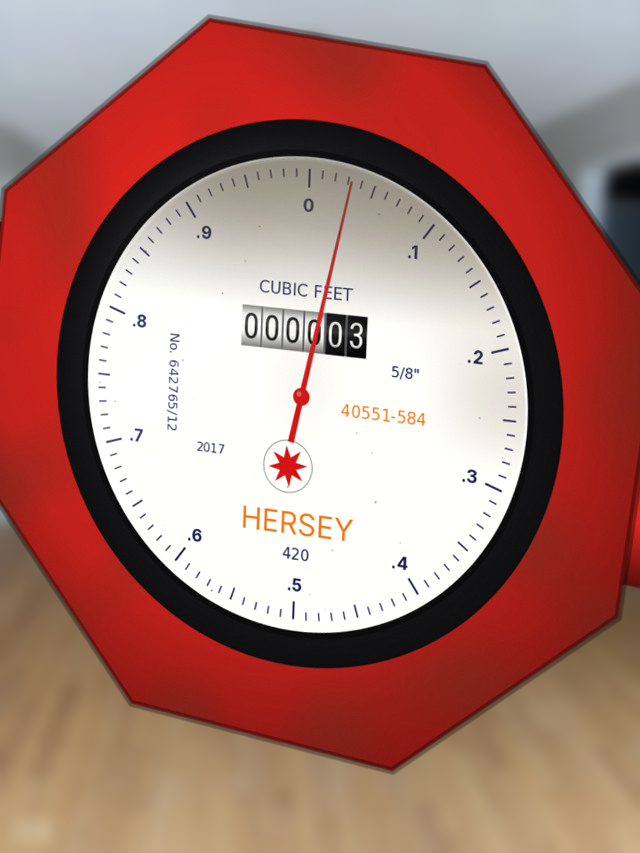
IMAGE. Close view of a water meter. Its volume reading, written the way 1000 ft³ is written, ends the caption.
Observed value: 3.03 ft³
